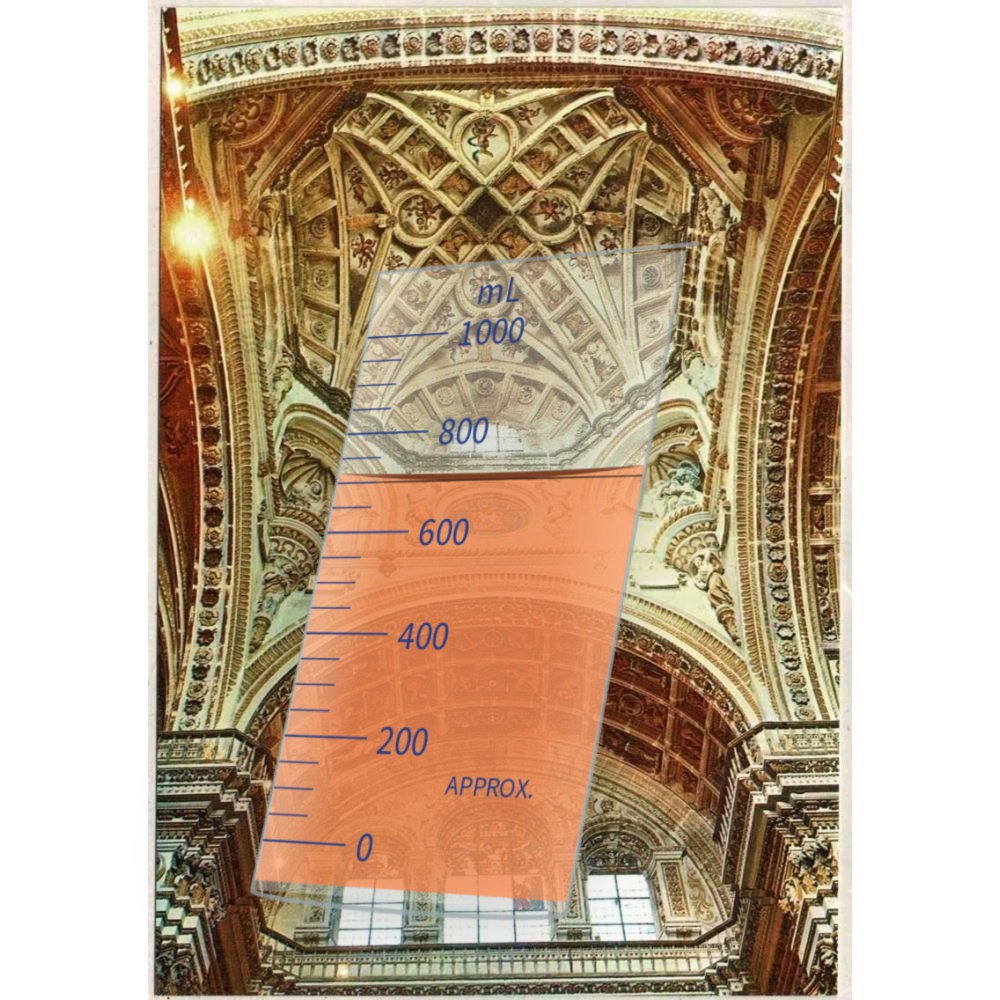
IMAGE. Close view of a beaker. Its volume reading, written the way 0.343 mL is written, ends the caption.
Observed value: 700 mL
